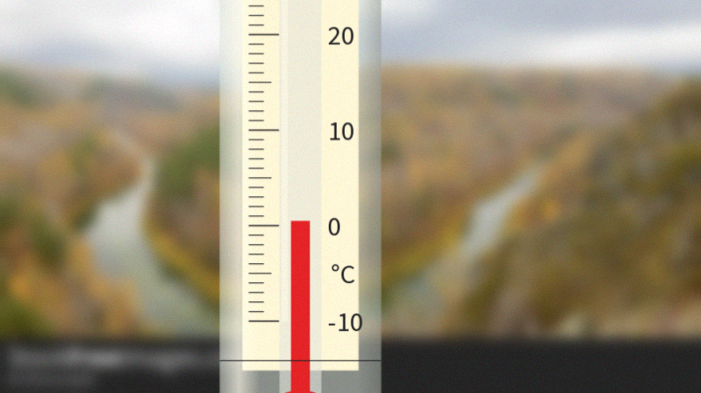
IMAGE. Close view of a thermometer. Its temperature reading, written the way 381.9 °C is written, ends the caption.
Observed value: 0.5 °C
